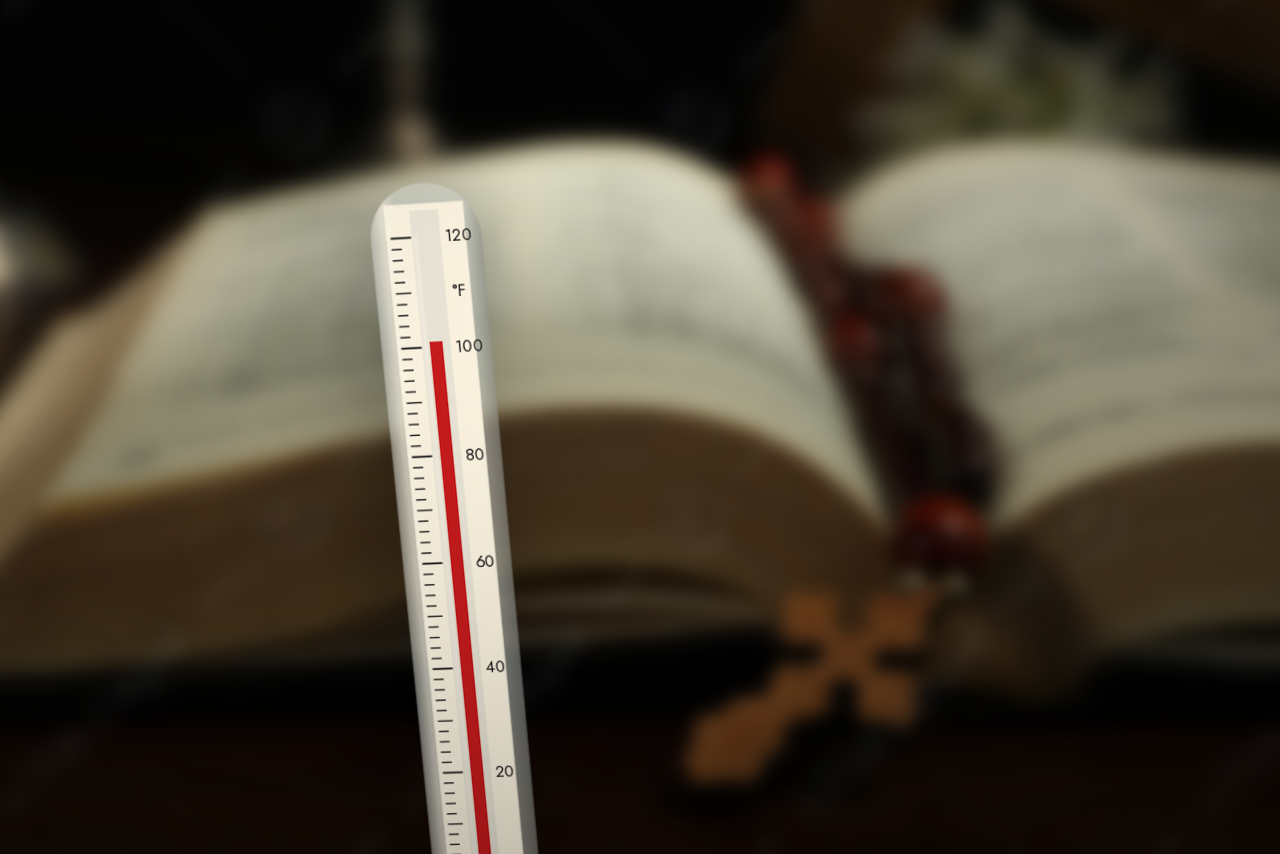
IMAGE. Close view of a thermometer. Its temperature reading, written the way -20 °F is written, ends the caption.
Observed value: 101 °F
